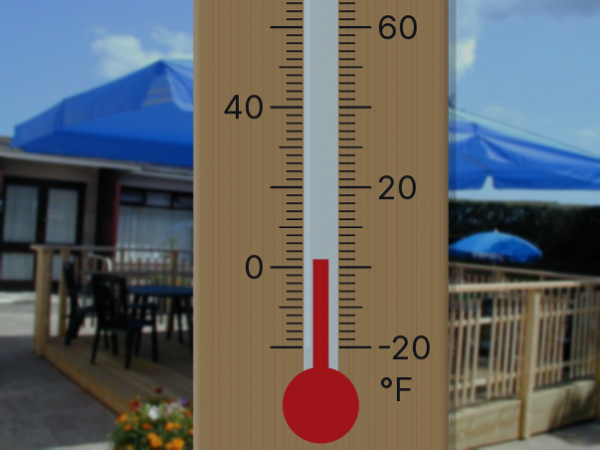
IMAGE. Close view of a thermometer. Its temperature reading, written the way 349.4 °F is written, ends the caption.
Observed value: 2 °F
